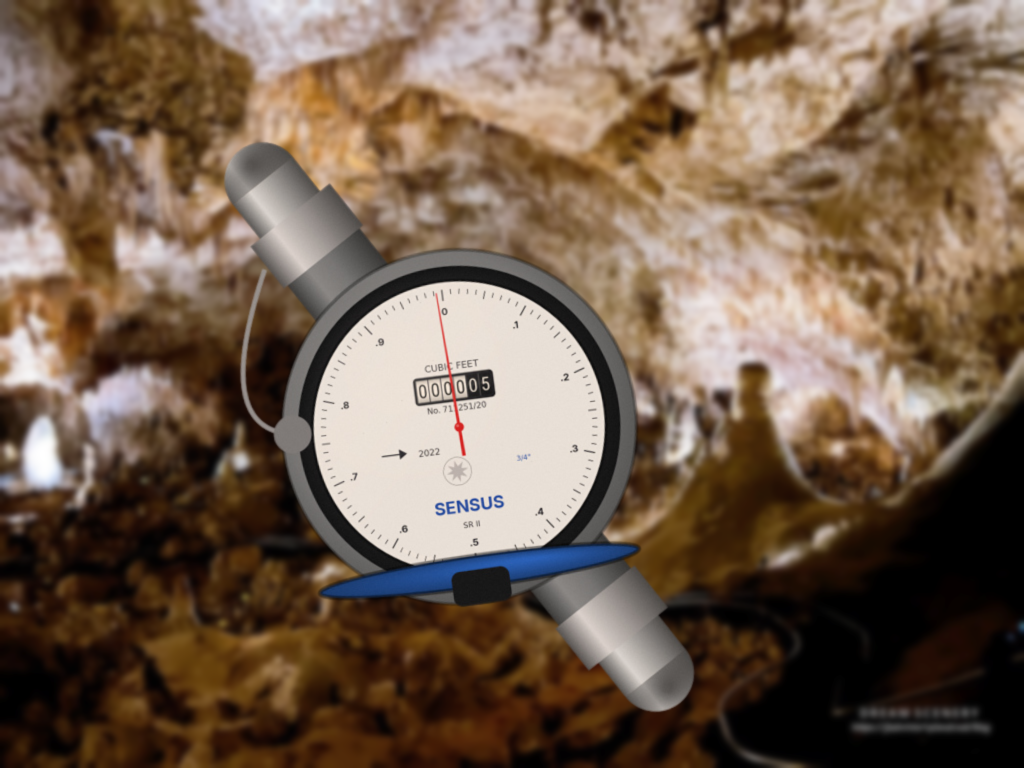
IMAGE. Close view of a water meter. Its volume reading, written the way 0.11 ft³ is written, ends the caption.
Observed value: 4.99 ft³
